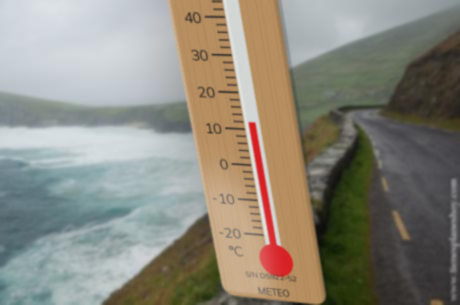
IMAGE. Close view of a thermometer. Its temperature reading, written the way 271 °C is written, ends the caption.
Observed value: 12 °C
